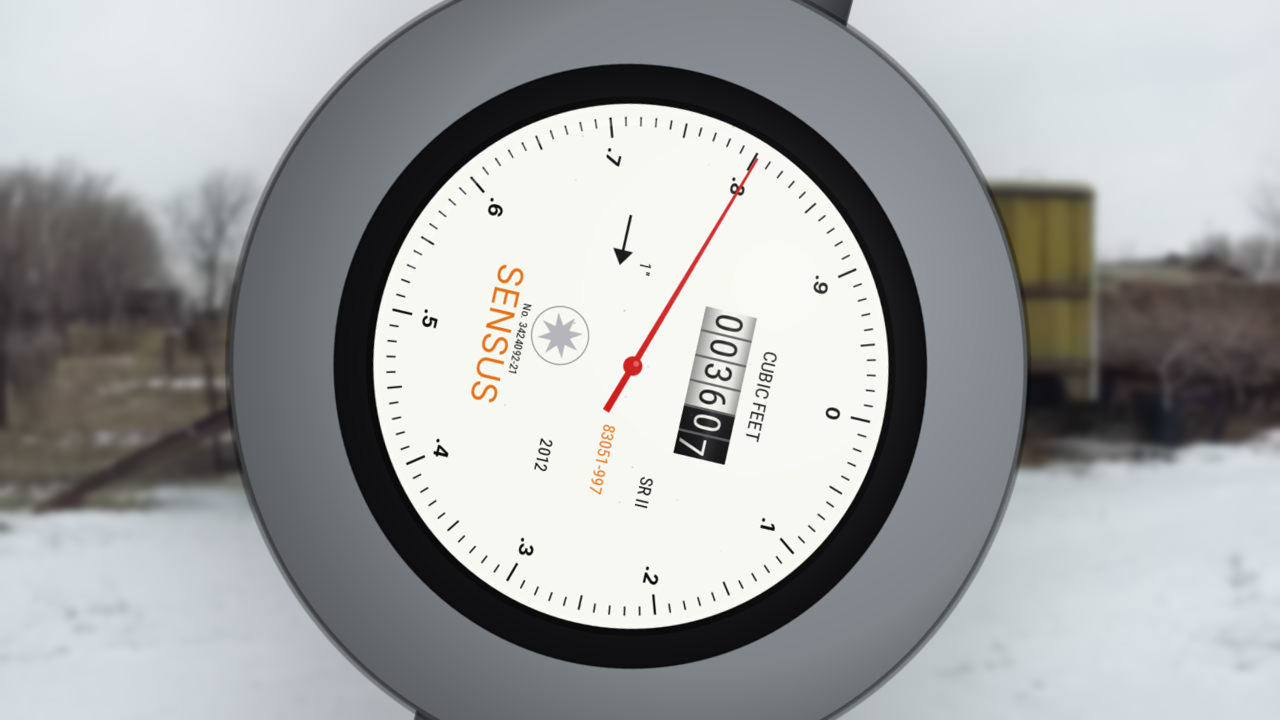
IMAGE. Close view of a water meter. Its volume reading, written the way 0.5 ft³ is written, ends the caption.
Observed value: 3606.80 ft³
